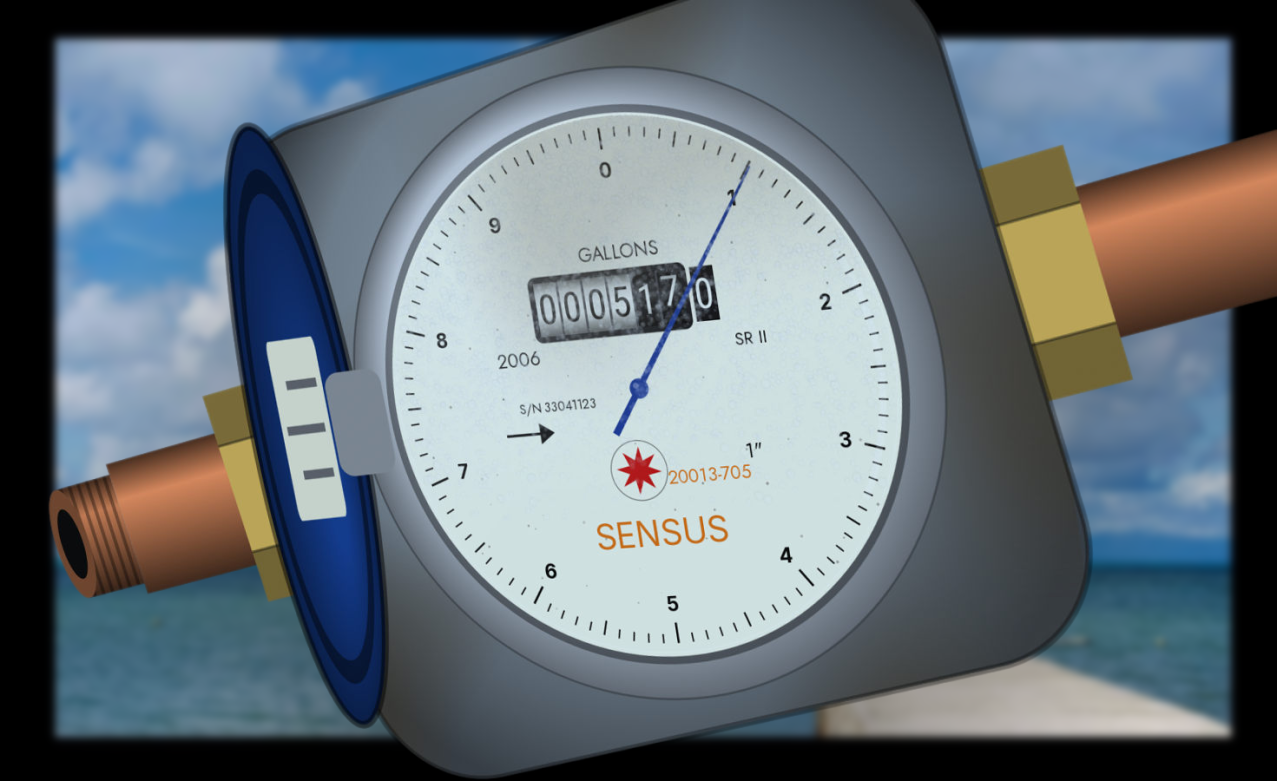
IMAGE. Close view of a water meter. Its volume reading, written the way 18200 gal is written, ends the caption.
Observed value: 5171.0 gal
